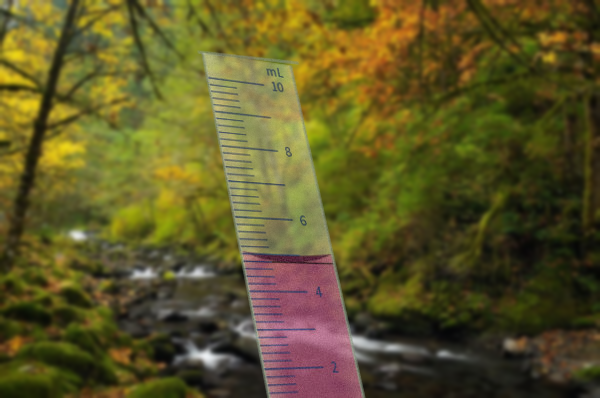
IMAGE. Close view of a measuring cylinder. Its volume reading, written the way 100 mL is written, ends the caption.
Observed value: 4.8 mL
